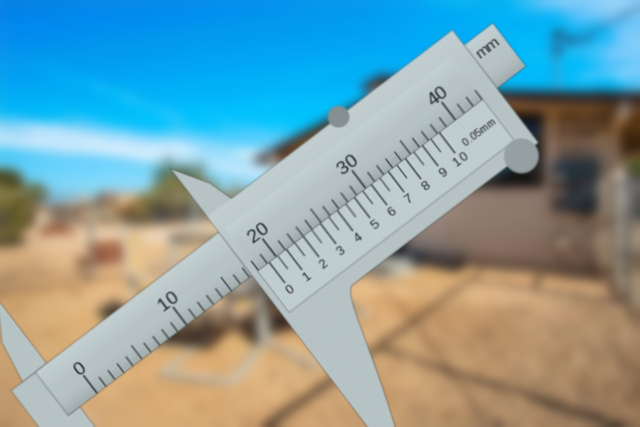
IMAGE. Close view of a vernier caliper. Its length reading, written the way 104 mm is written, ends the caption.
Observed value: 19.2 mm
